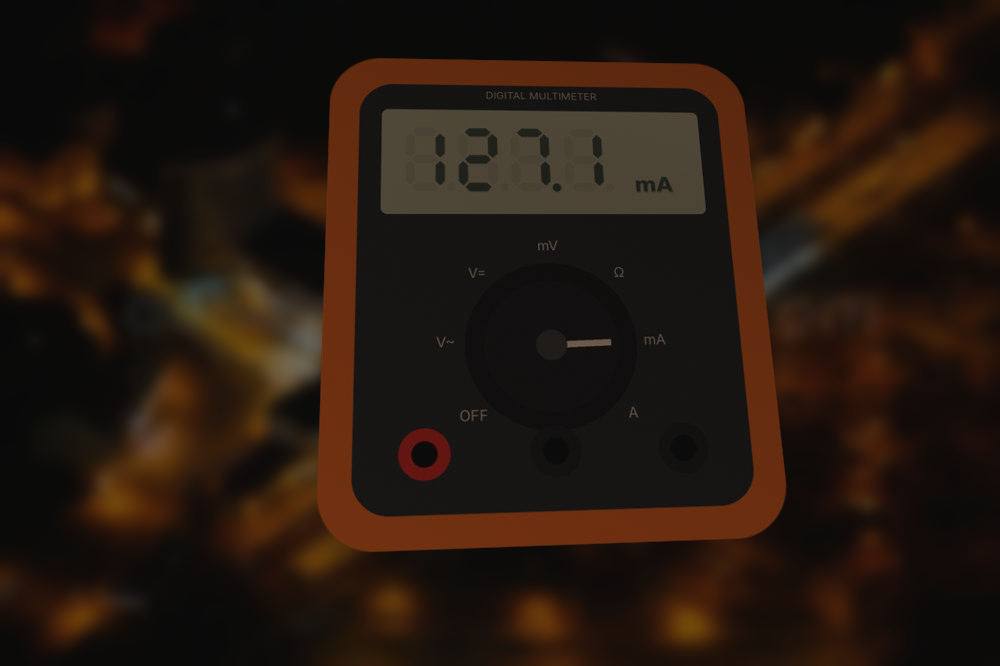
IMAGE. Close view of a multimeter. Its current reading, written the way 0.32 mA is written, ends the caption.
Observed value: 127.1 mA
